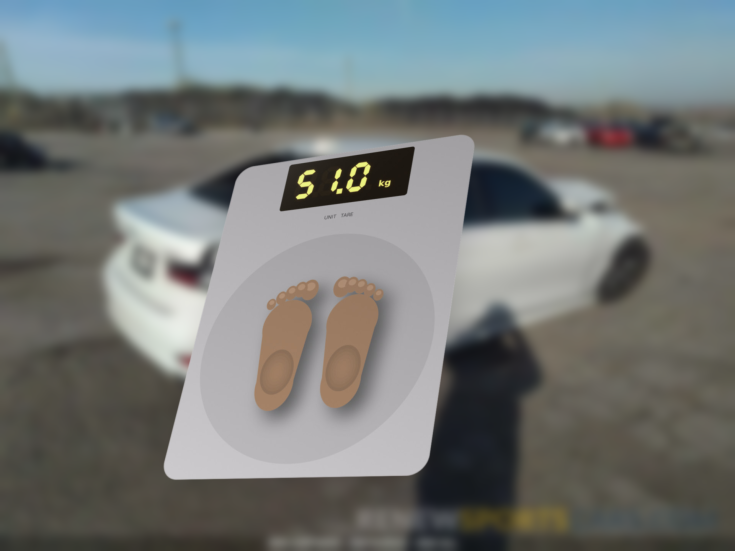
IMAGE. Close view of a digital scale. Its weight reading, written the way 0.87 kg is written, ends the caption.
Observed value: 51.0 kg
